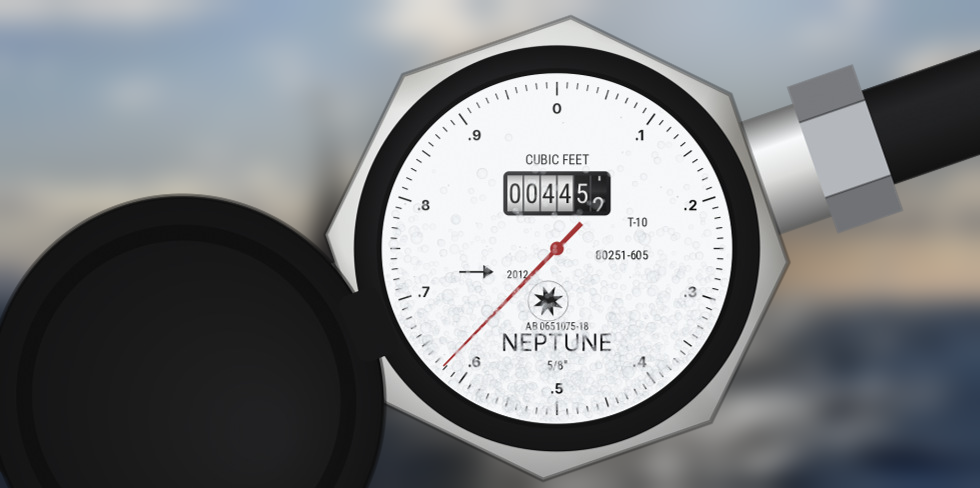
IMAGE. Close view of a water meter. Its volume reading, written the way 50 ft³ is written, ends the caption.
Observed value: 4451.62 ft³
